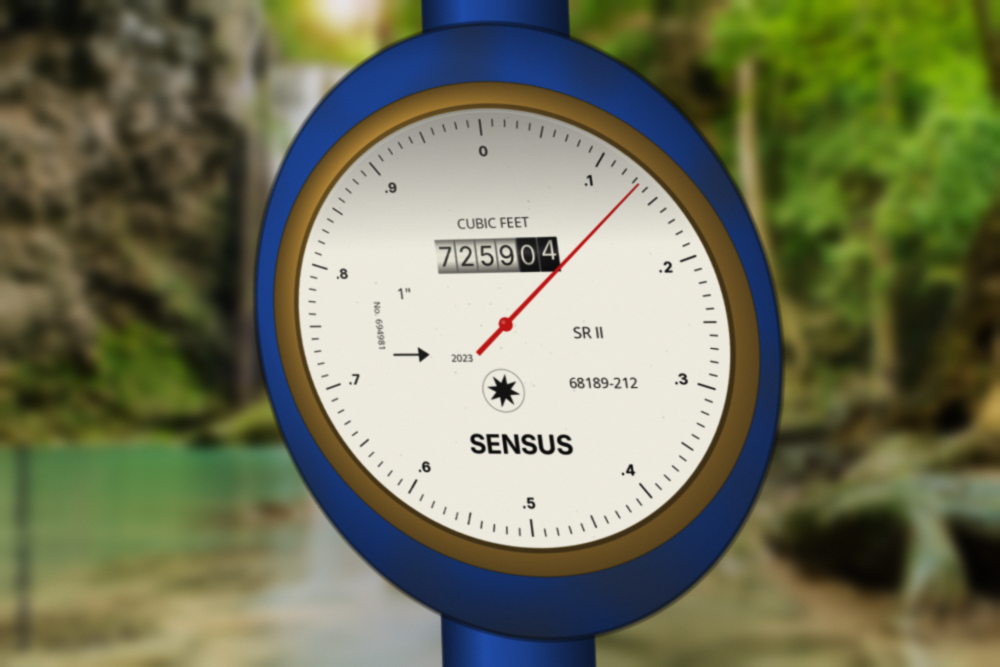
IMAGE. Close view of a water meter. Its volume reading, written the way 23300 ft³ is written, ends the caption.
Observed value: 725904.13 ft³
